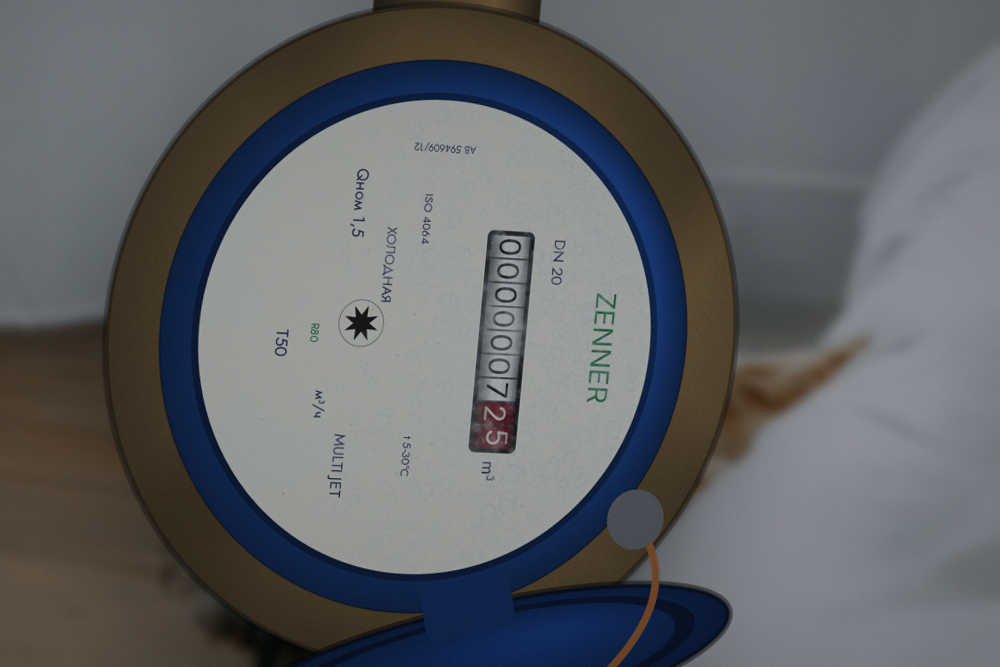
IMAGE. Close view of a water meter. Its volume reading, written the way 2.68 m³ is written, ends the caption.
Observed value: 7.25 m³
